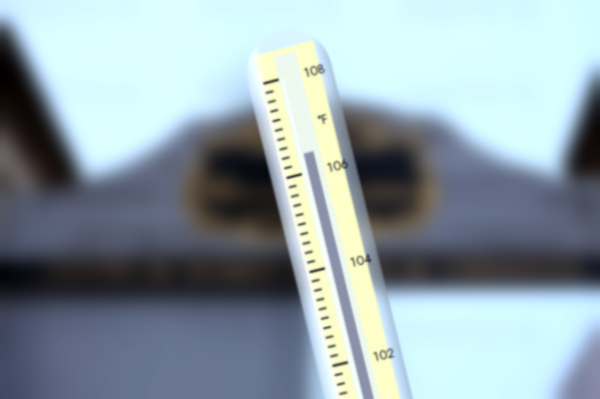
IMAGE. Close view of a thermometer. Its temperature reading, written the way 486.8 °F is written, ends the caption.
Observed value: 106.4 °F
